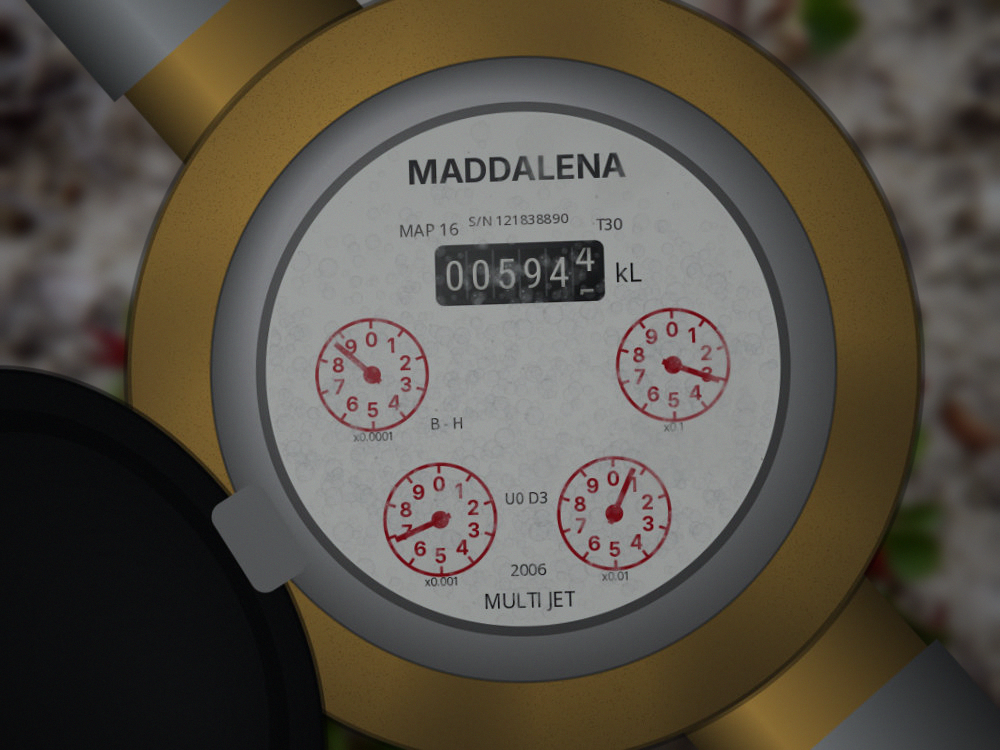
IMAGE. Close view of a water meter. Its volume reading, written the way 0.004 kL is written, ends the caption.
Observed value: 5944.3068 kL
